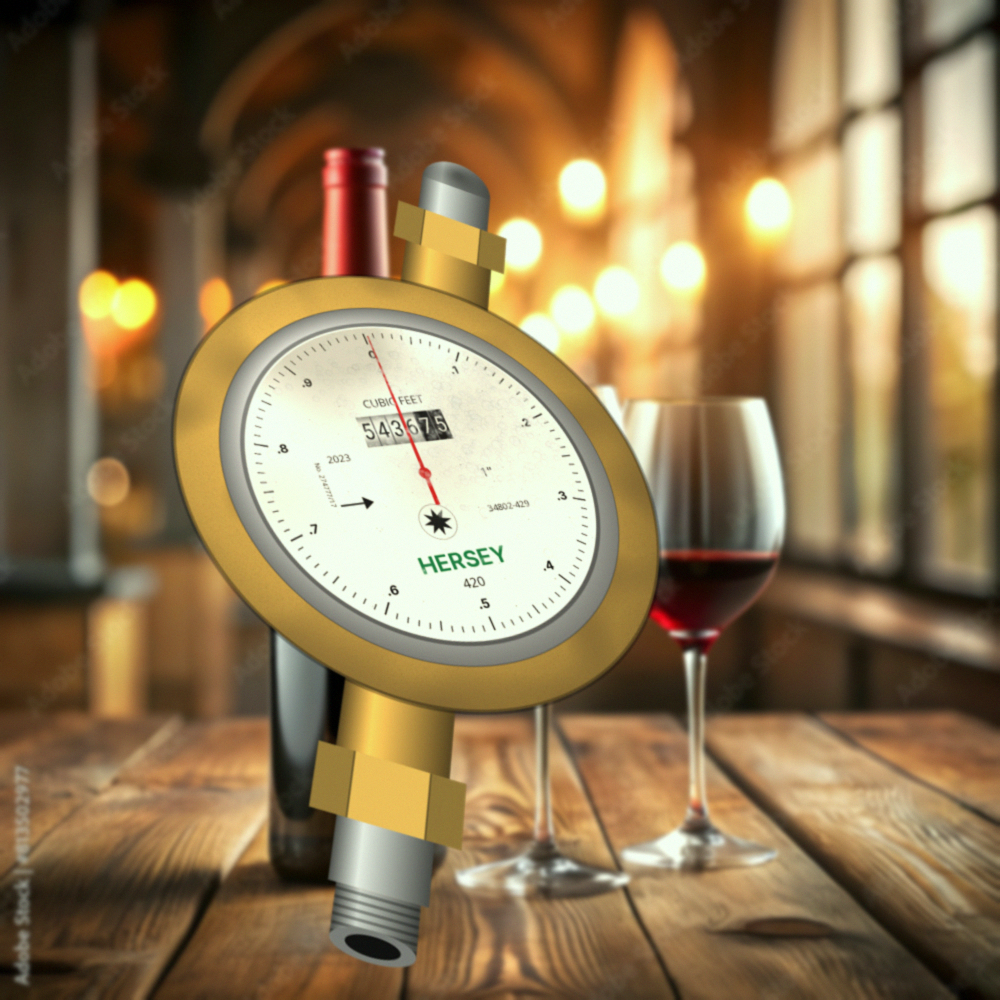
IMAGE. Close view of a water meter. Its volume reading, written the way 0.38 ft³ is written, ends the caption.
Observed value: 543675.00 ft³
